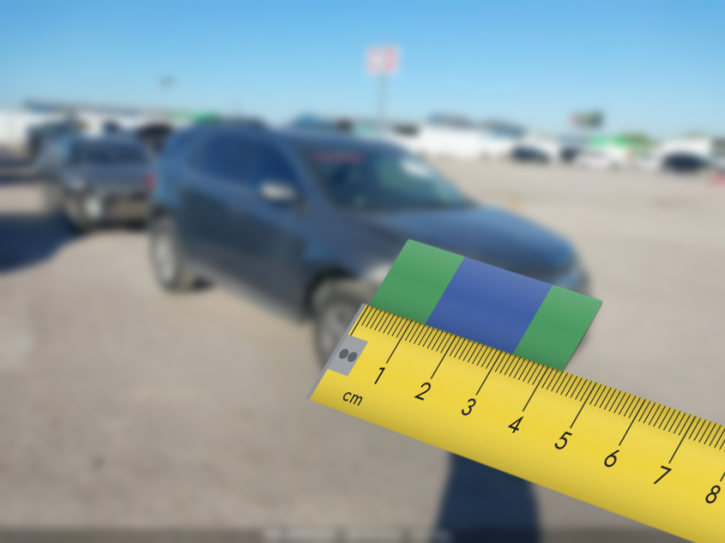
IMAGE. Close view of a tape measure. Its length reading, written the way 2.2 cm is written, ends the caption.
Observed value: 4.3 cm
